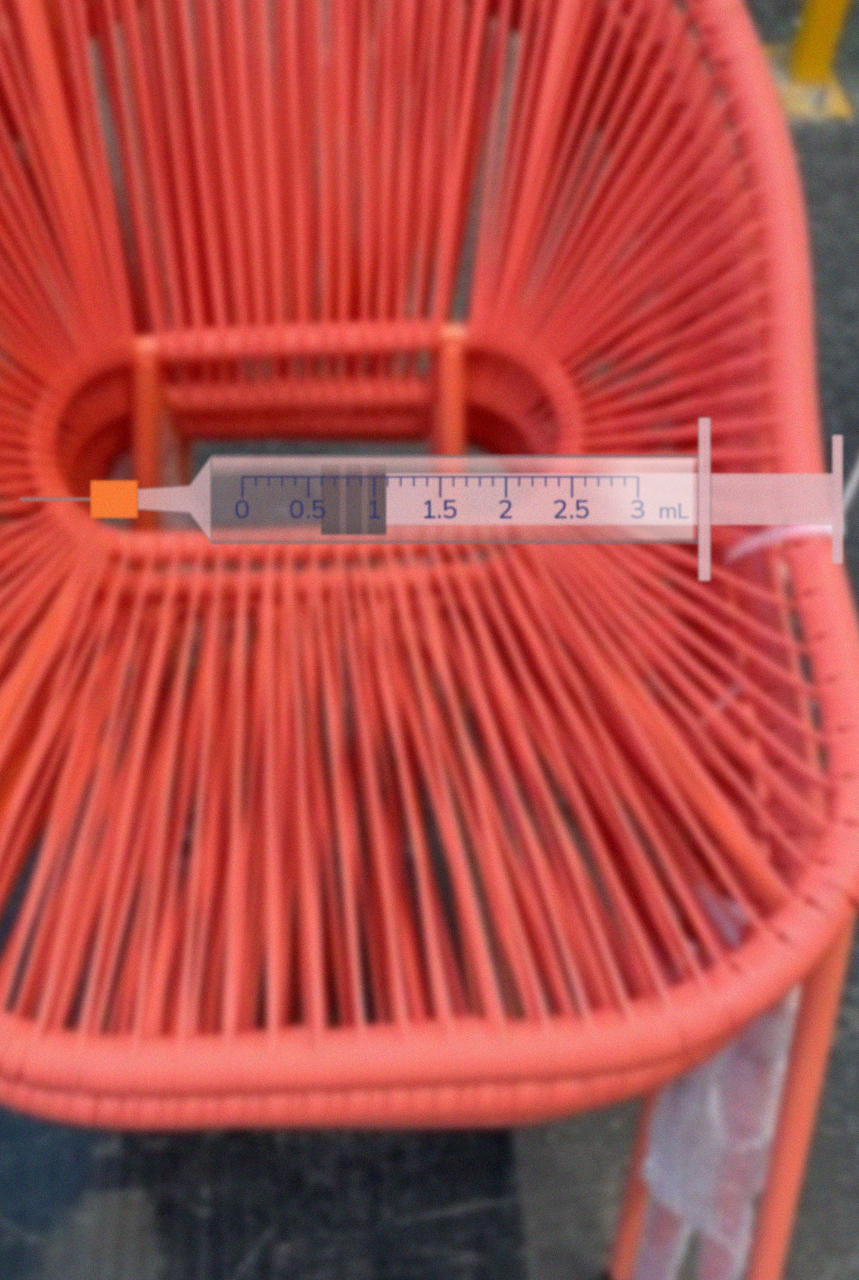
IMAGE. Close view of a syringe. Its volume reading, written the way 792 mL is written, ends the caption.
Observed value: 0.6 mL
